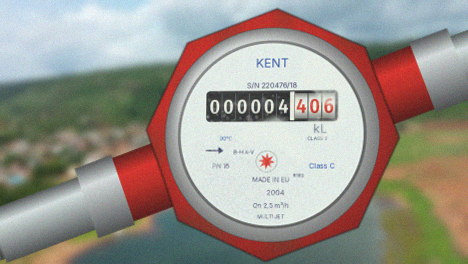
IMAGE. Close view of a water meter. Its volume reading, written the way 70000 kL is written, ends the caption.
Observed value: 4.406 kL
